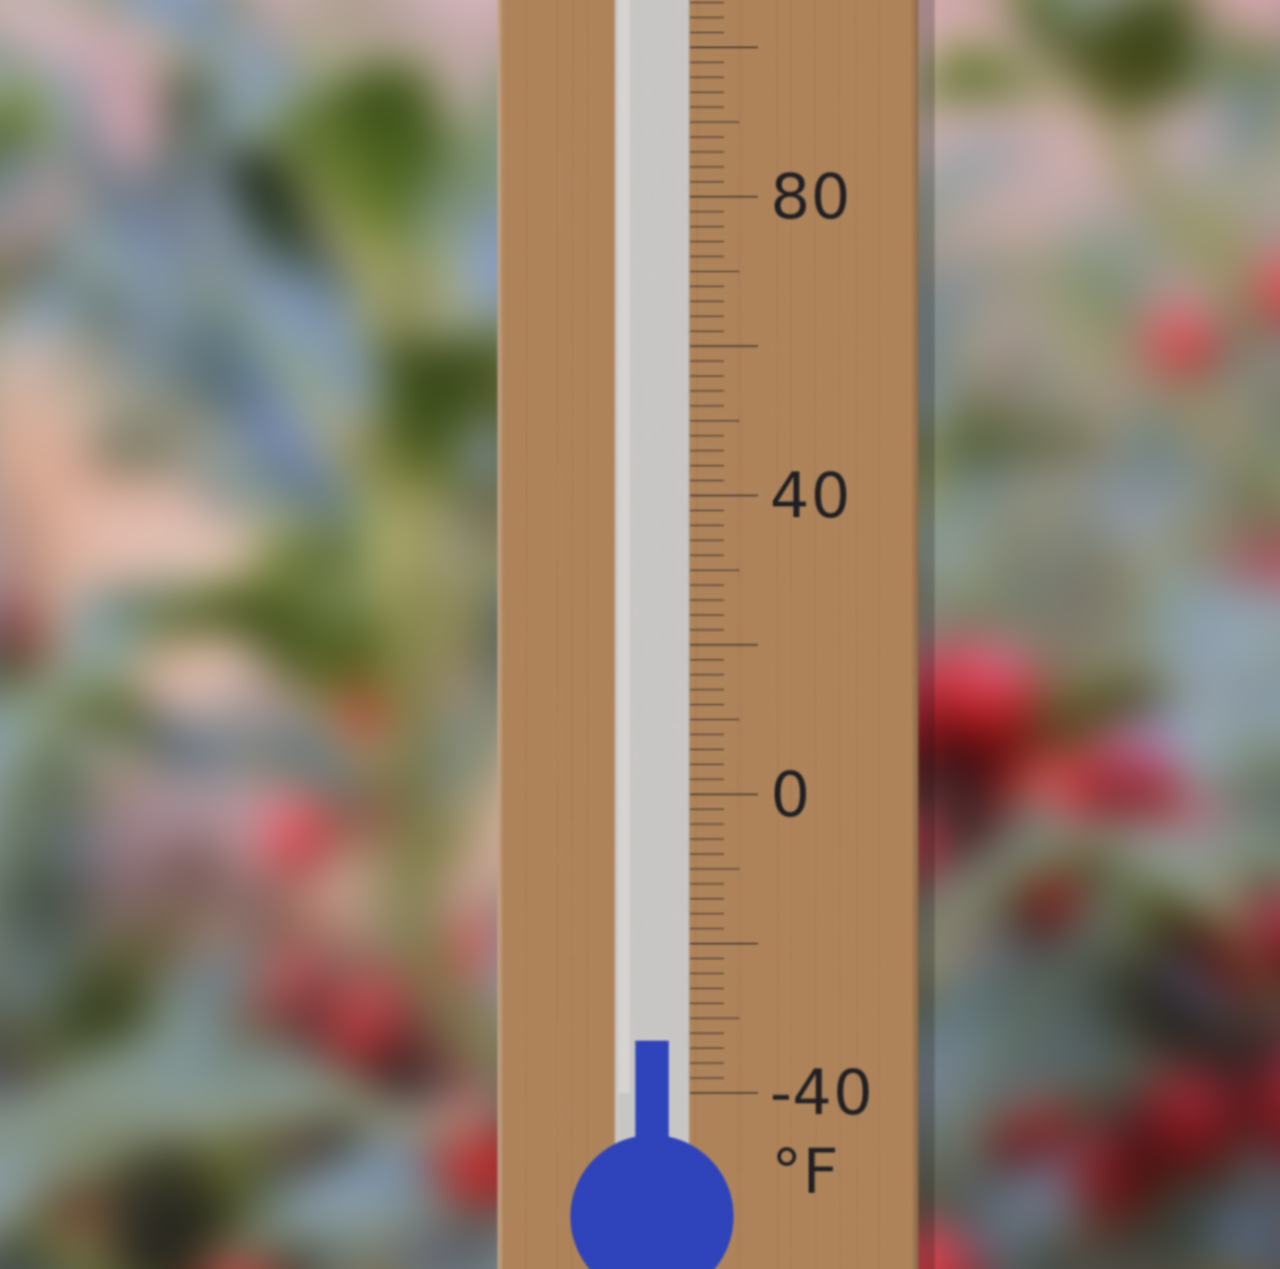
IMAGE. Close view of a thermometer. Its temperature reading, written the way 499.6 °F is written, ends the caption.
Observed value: -33 °F
